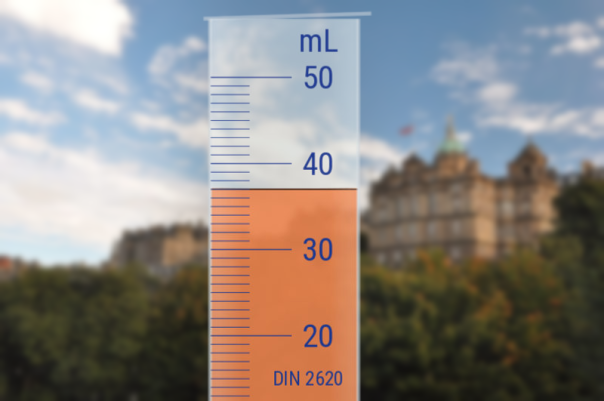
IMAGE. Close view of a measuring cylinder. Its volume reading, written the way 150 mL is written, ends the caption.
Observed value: 37 mL
